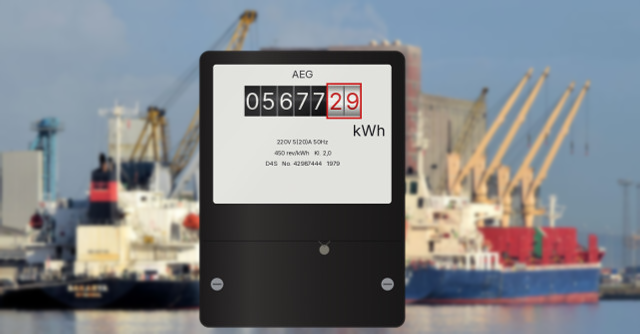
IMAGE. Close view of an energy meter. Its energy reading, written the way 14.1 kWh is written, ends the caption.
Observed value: 5677.29 kWh
